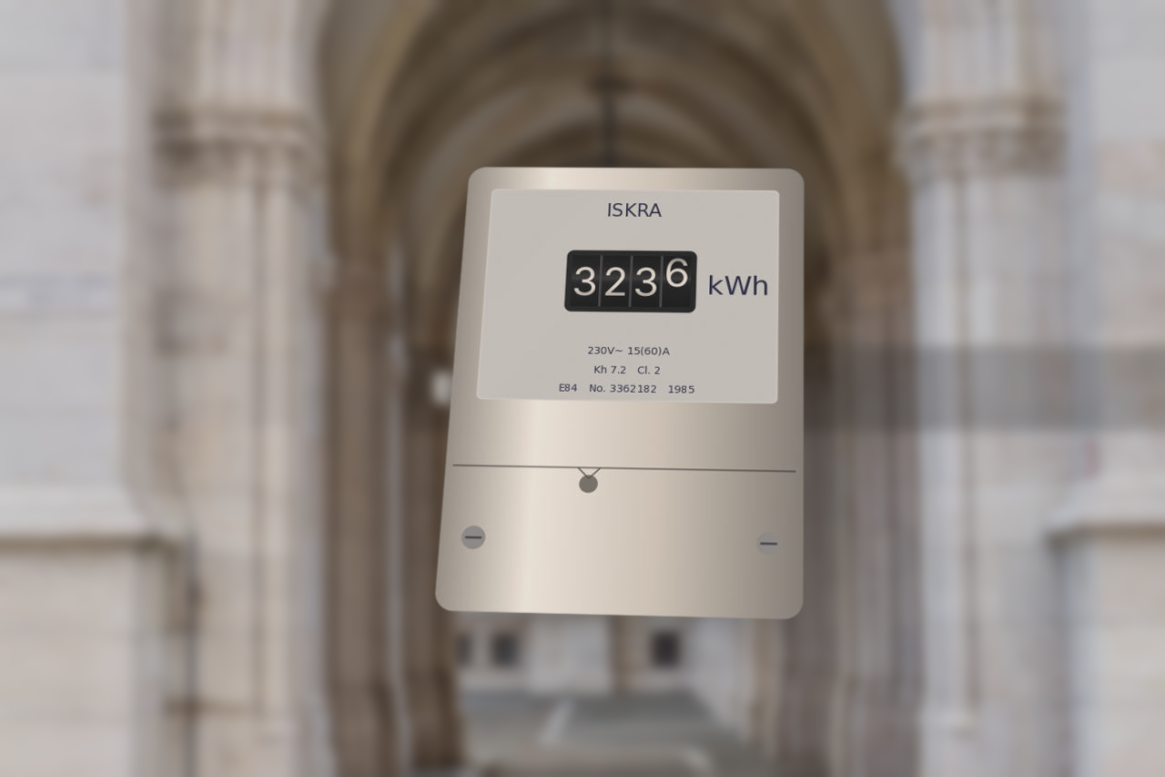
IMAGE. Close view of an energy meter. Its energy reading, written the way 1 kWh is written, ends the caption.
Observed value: 3236 kWh
